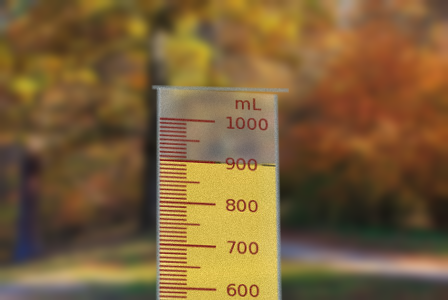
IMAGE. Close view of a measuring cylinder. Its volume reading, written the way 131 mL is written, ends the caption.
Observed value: 900 mL
